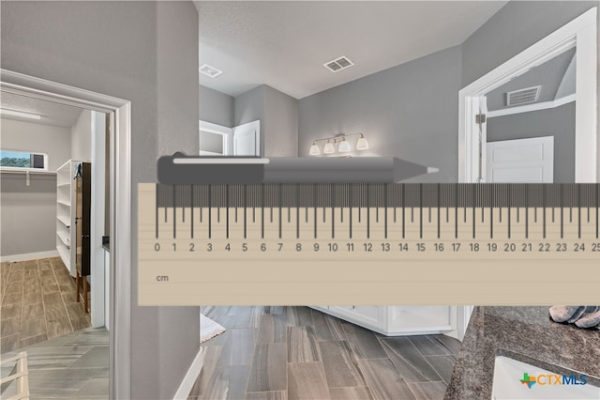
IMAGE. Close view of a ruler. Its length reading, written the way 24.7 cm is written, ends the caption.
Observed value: 16 cm
